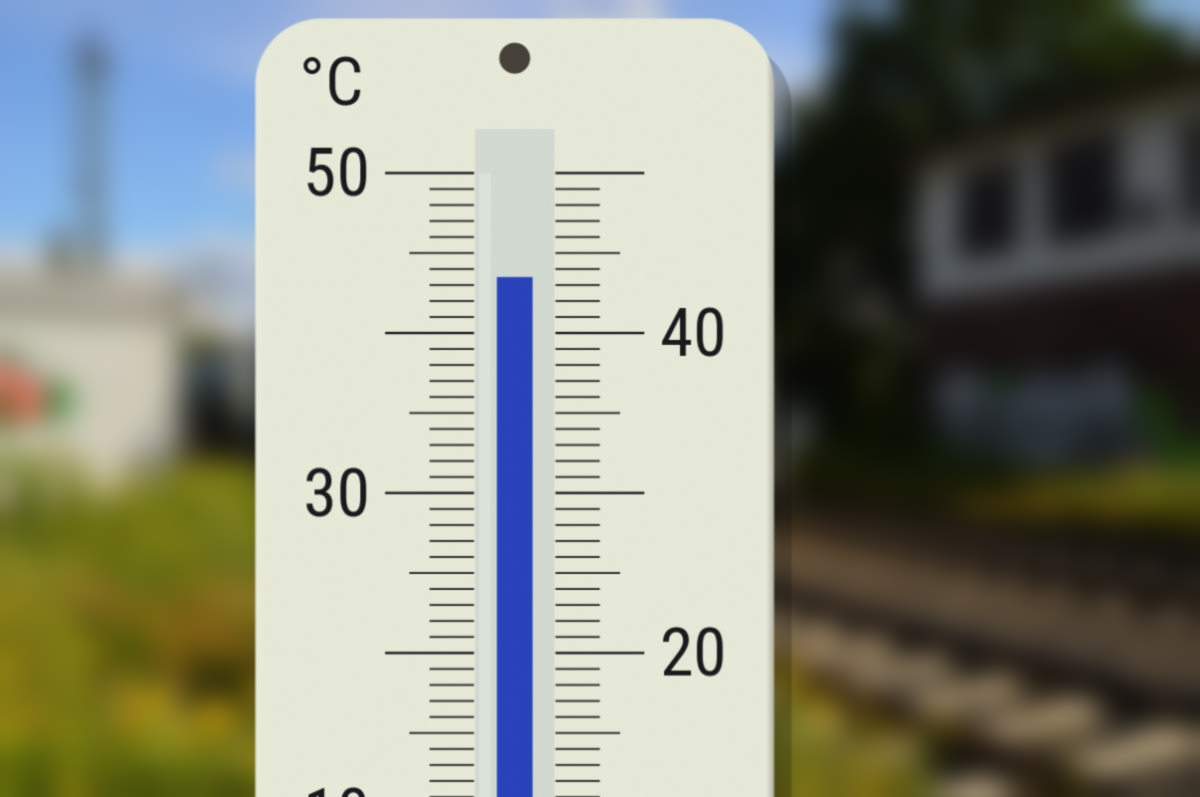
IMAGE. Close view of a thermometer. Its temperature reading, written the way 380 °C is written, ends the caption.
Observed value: 43.5 °C
